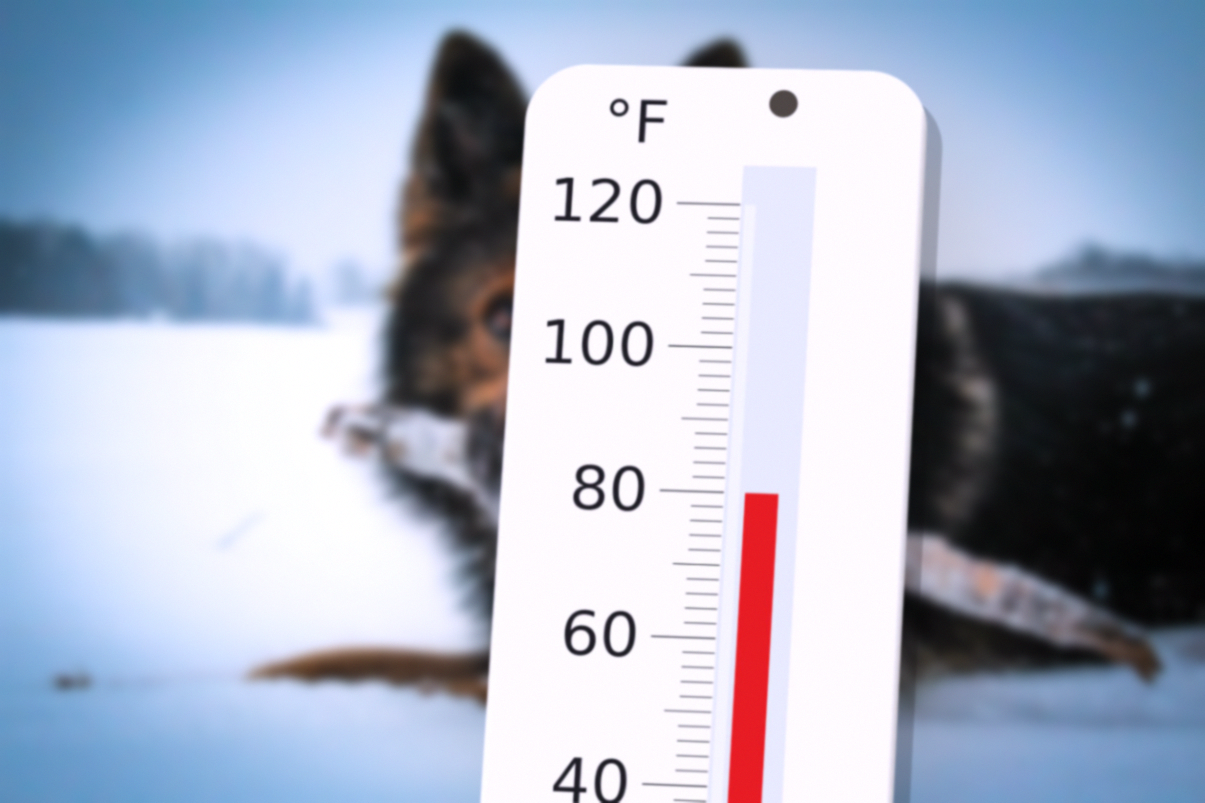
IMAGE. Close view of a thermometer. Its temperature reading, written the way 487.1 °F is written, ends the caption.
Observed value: 80 °F
